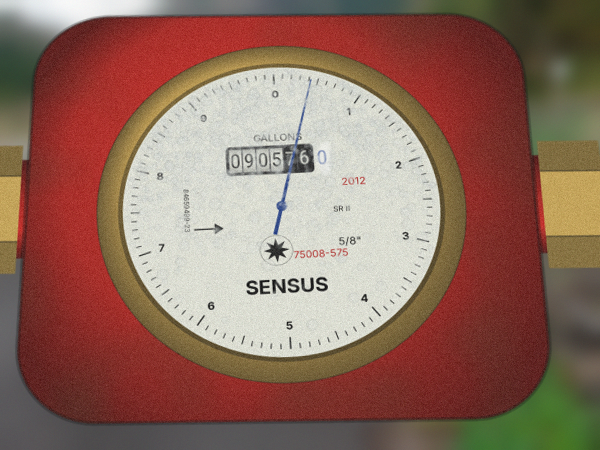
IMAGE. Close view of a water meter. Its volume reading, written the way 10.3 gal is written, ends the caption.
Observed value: 905760.4 gal
